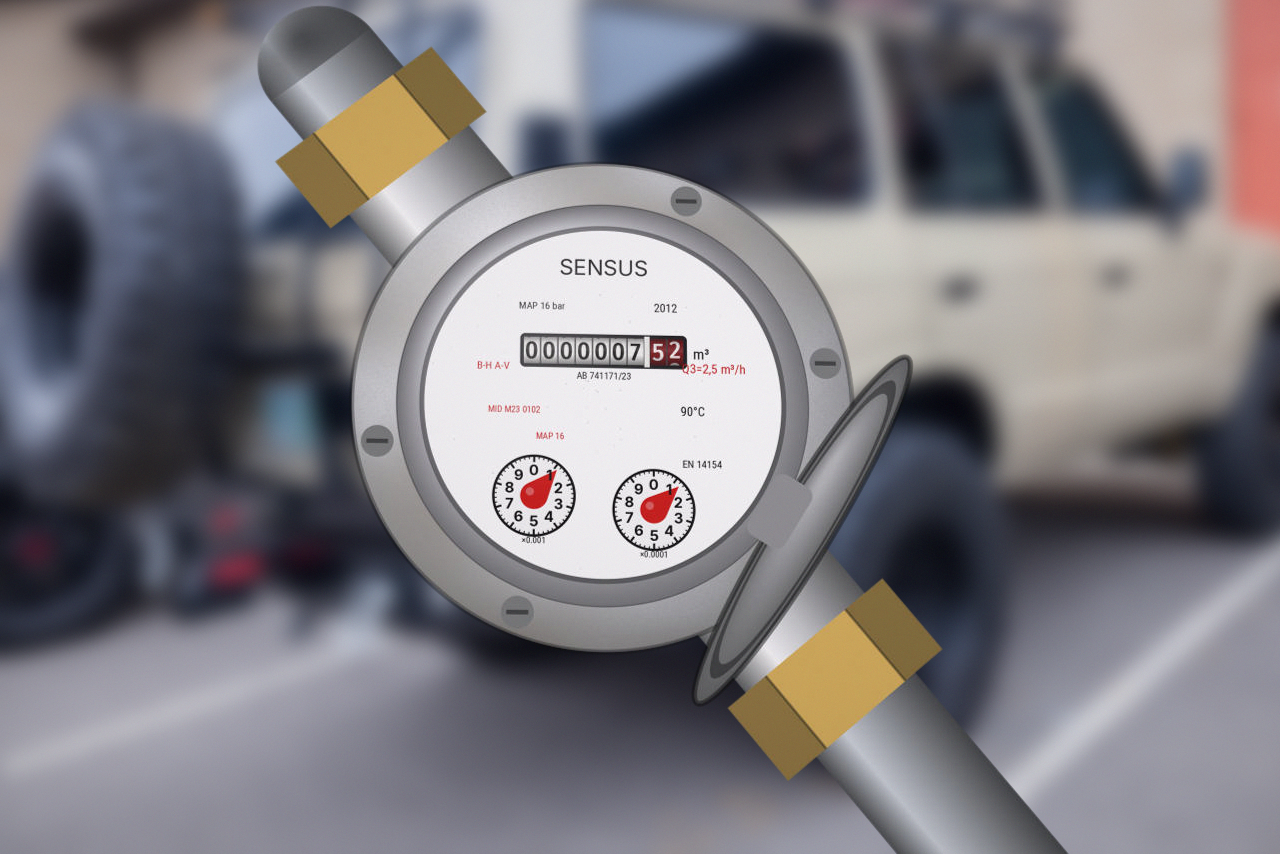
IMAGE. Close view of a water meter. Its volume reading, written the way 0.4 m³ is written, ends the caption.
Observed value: 7.5211 m³
